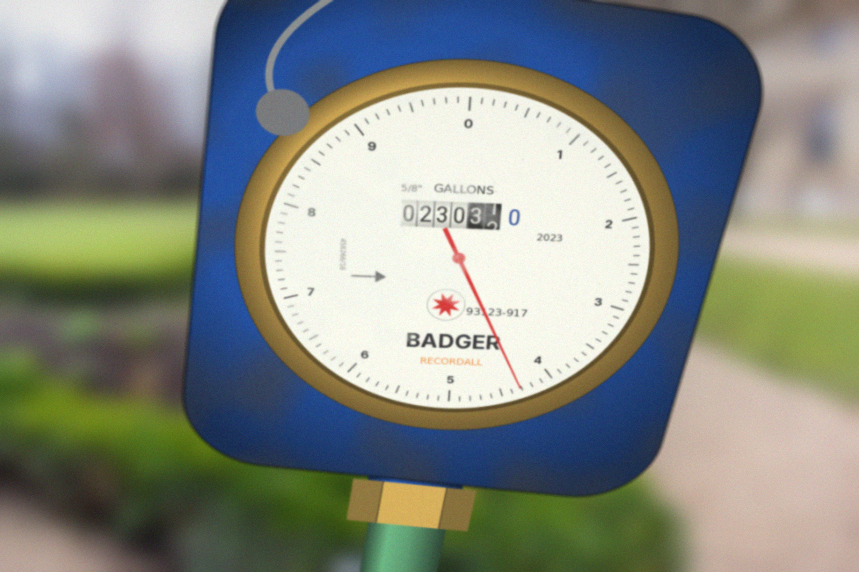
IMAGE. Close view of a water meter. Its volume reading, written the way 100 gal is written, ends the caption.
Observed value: 230314.3 gal
